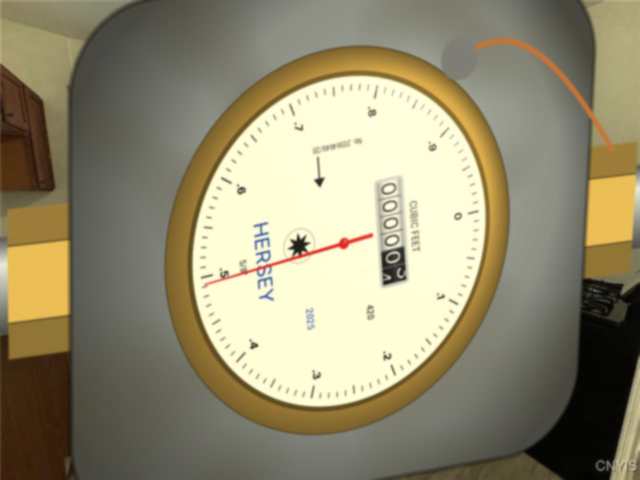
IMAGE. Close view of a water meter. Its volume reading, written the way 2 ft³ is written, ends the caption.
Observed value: 3.49 ft³
